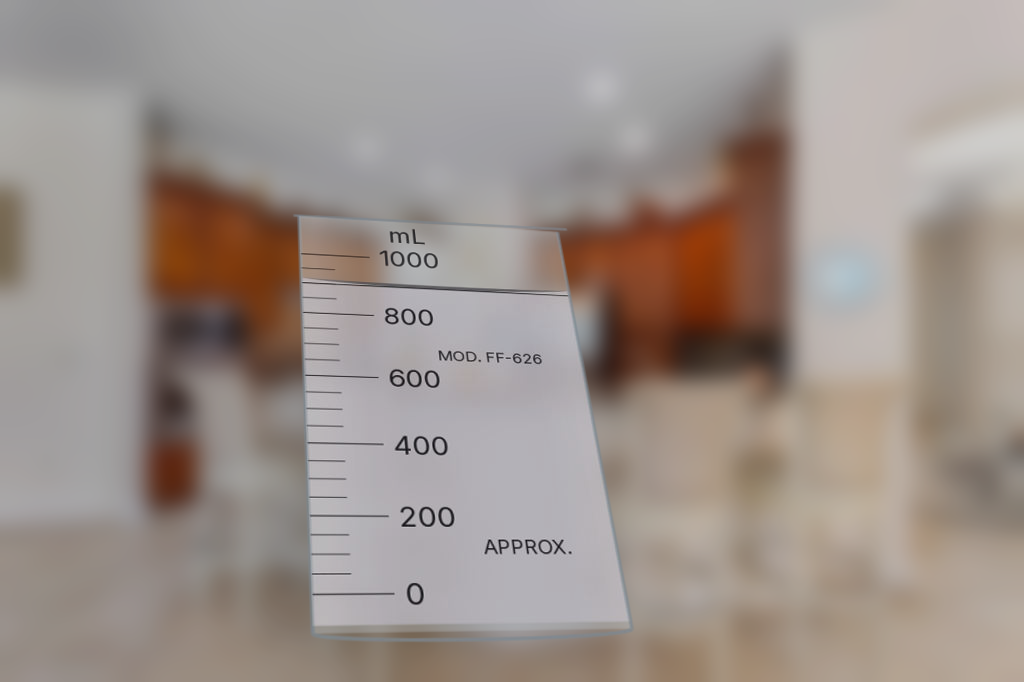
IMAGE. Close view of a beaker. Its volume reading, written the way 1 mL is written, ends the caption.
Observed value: 900 mL
